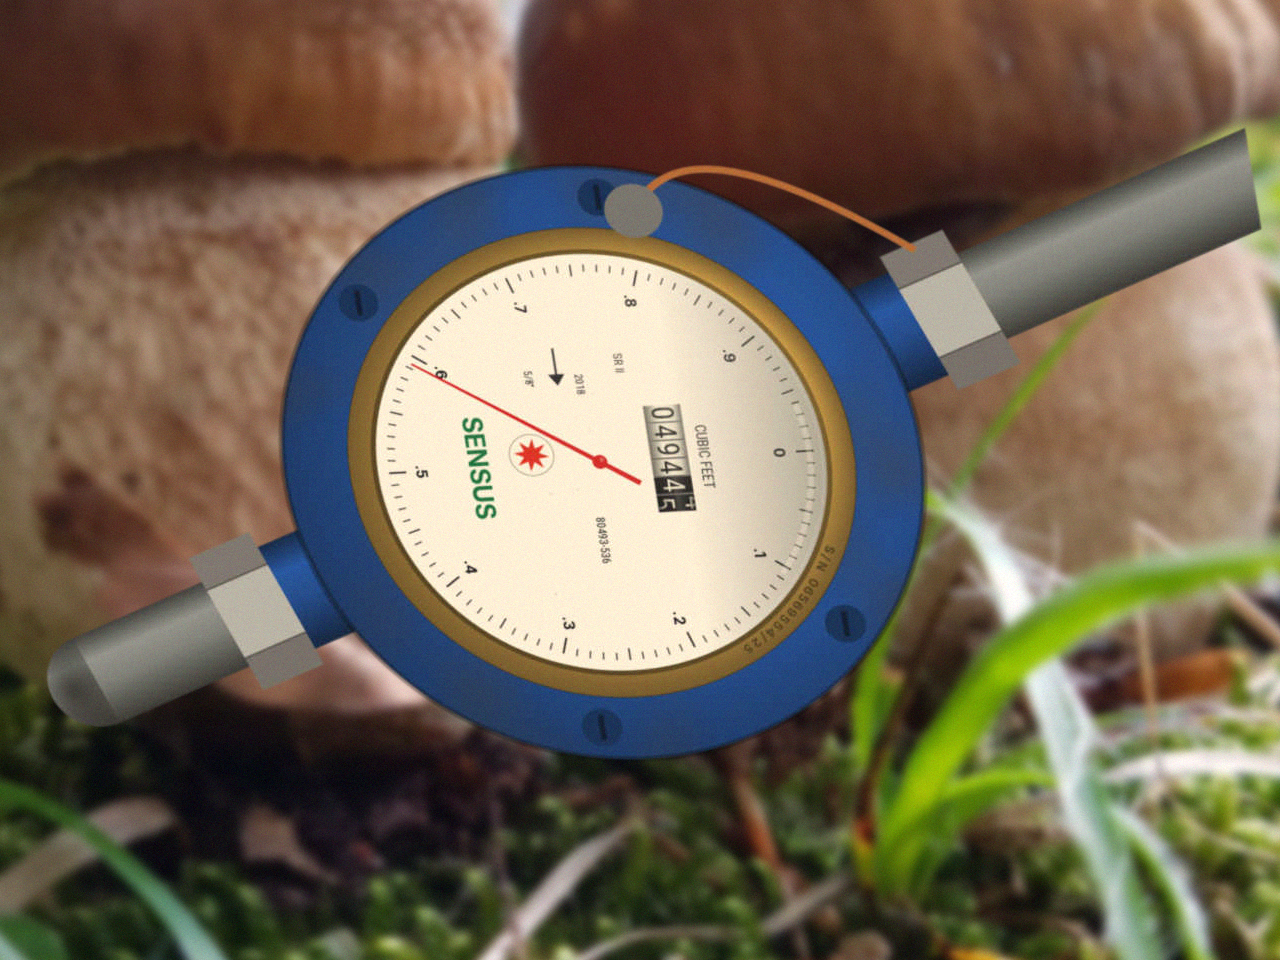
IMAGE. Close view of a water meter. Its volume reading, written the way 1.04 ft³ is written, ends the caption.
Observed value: 49444.59 ft³
